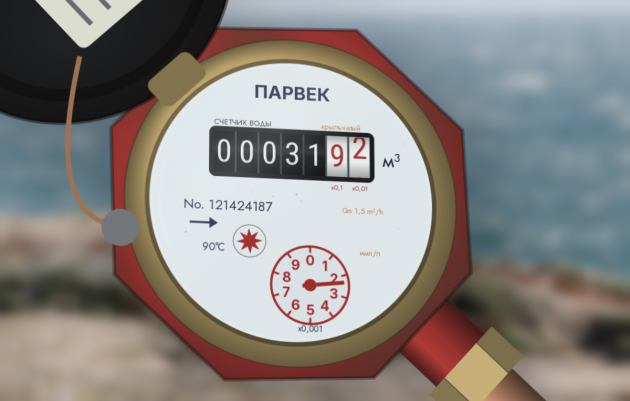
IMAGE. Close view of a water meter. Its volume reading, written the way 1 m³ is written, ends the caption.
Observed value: 31.922 m³
